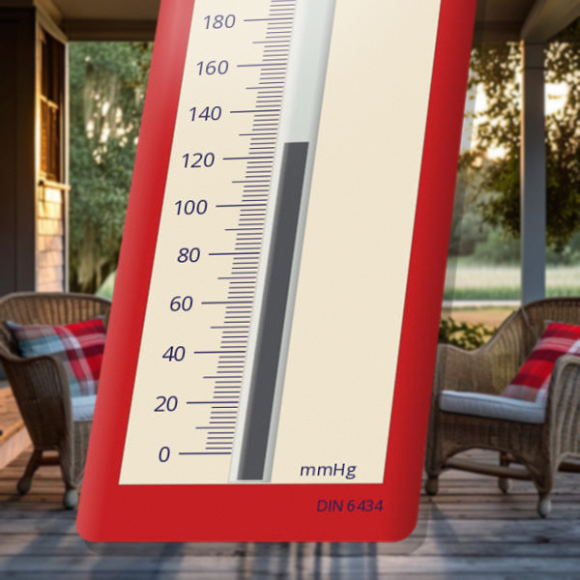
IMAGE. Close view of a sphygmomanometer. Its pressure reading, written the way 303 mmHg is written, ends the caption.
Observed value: 126 mmHg
